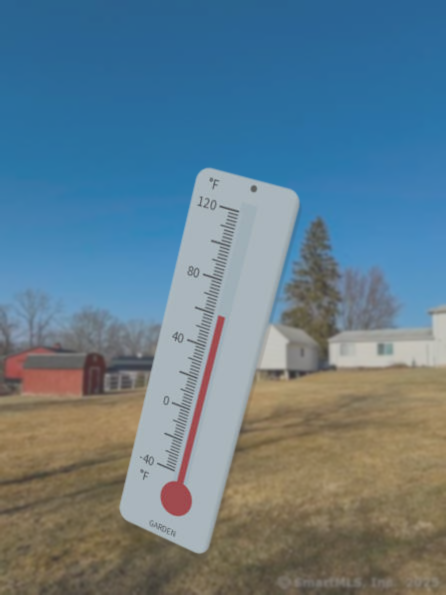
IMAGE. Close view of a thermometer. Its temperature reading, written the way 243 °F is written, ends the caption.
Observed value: 60 °F
